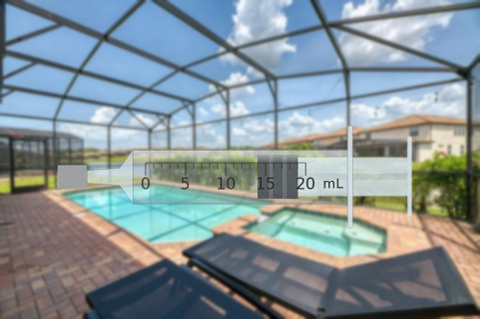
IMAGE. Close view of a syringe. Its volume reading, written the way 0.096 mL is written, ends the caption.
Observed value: 14 mL
